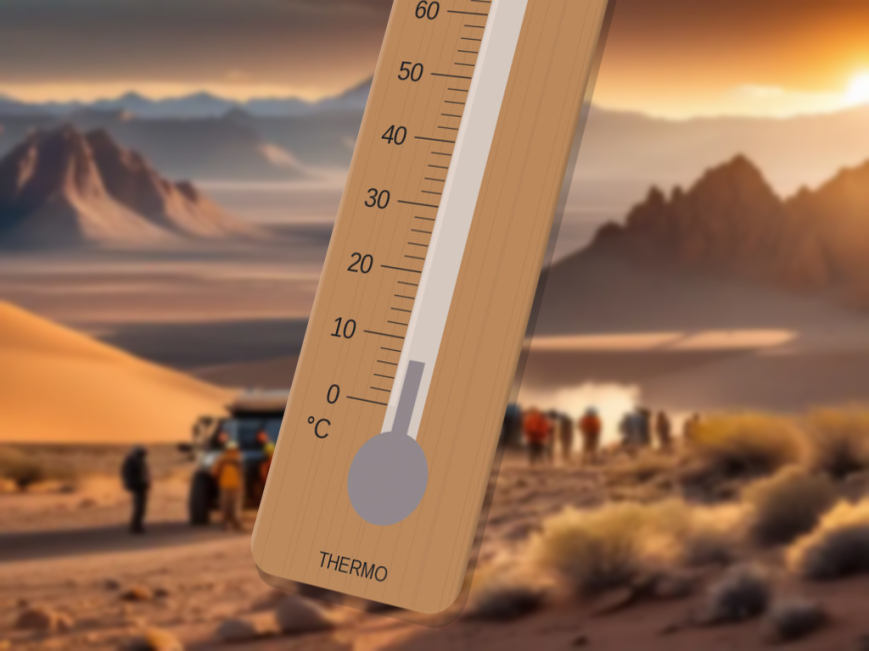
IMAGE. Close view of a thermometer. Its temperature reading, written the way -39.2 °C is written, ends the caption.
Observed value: 7 °C
